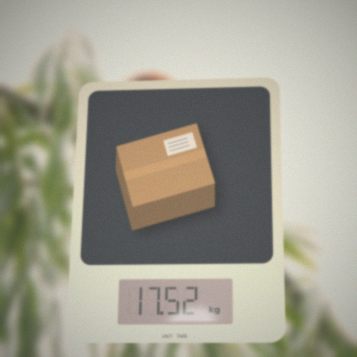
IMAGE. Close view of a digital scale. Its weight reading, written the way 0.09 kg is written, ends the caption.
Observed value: 17.52 kg
